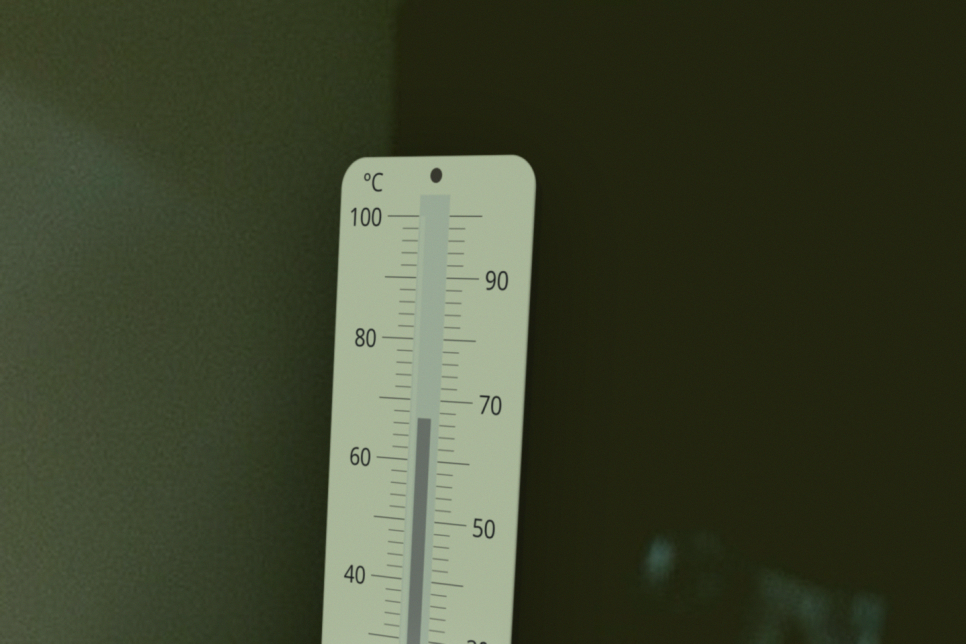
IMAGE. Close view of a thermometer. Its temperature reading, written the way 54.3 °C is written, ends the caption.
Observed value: 67 °C
